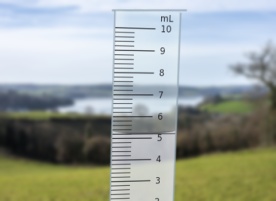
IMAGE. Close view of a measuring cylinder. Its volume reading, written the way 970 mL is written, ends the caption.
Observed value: 5.2 mL
